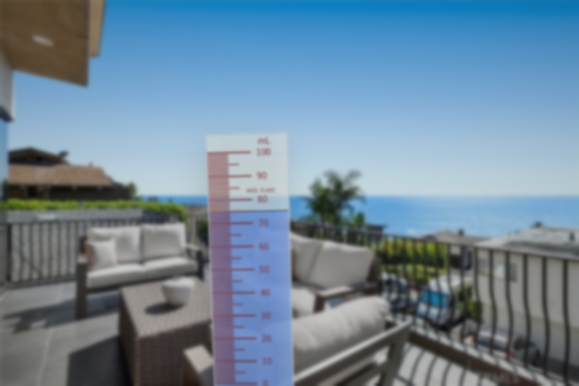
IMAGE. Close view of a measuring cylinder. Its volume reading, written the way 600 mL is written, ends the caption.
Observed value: 75 mL
